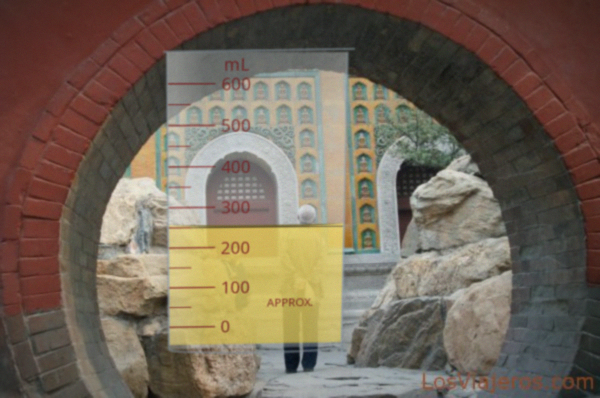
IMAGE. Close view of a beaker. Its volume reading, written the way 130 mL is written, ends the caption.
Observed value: 250 mL
